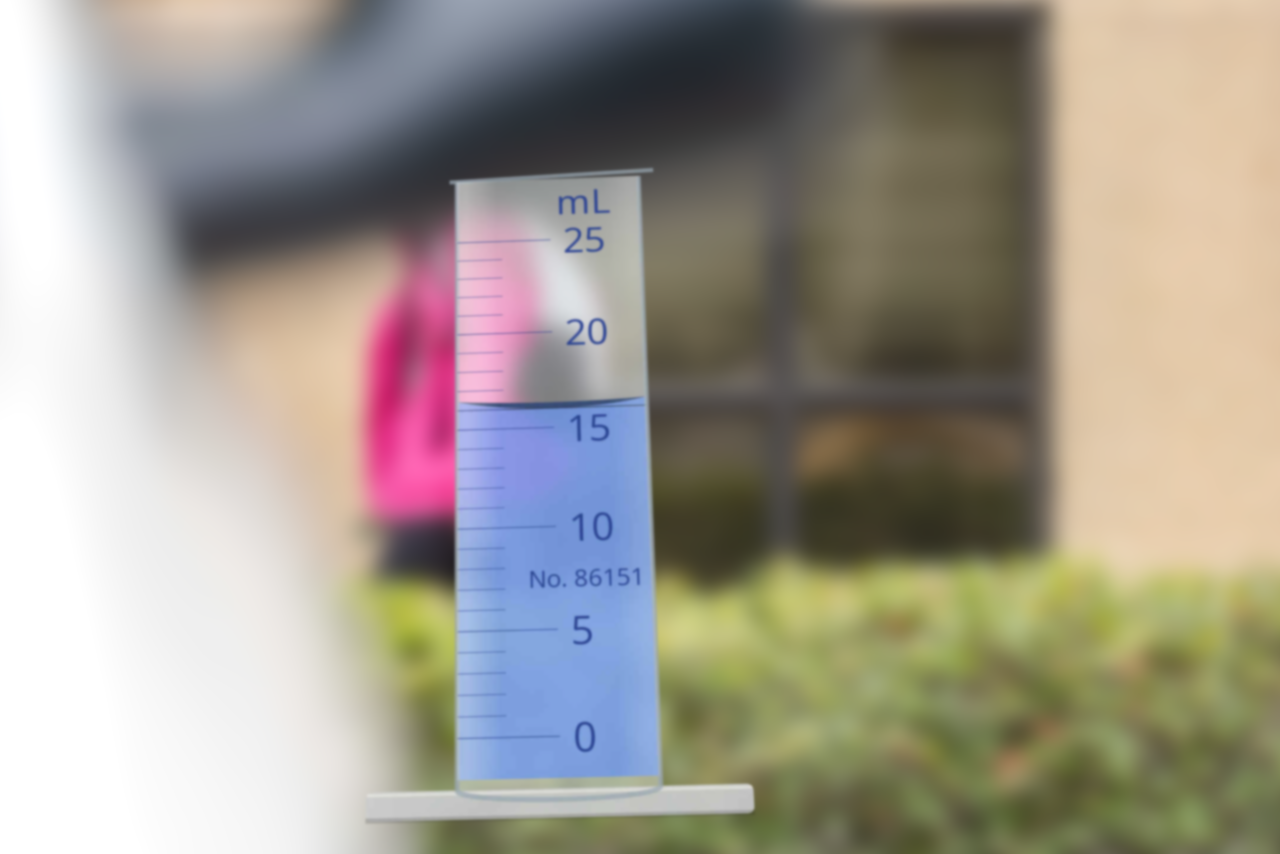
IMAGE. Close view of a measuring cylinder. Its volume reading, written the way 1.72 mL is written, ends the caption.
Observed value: 16 mL
